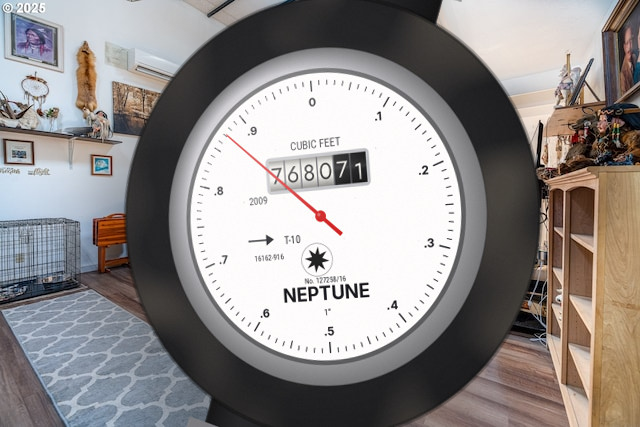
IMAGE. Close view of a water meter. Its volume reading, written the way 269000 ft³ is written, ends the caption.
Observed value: 768070.87 ft³
